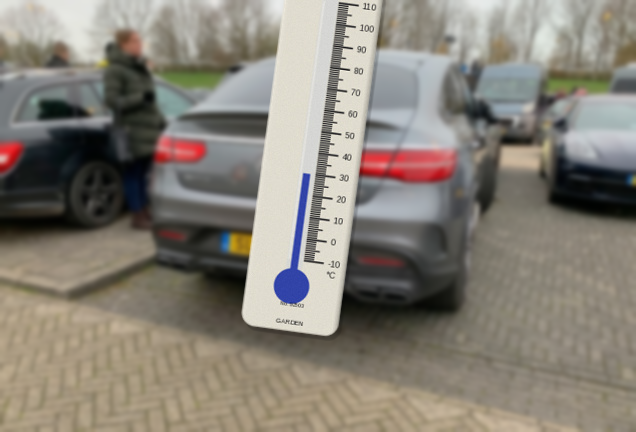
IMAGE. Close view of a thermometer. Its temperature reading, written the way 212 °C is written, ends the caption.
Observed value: 30 °C
